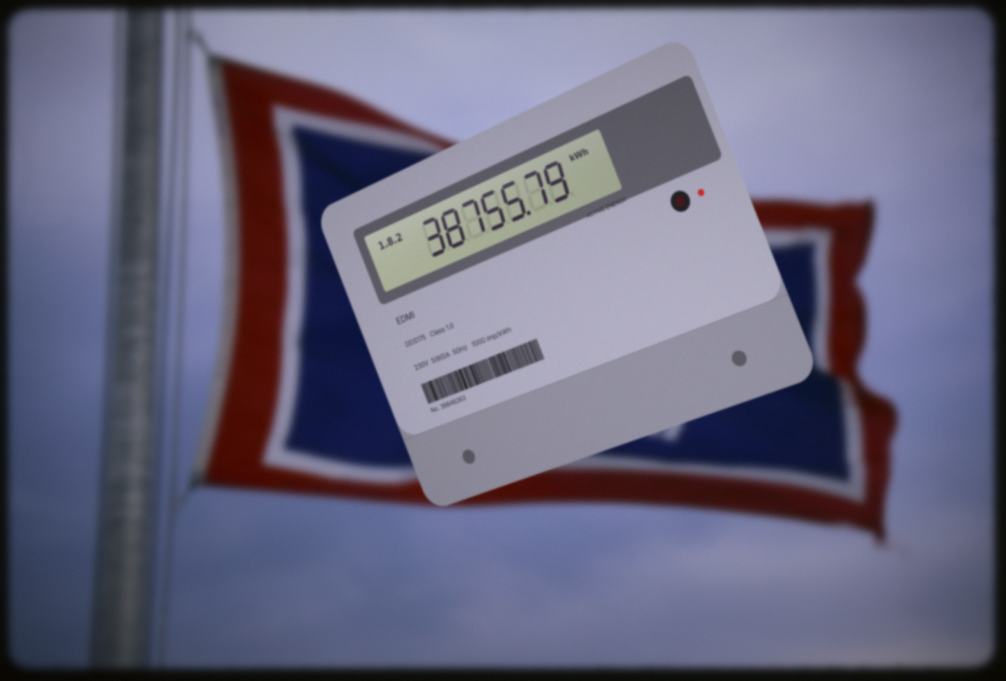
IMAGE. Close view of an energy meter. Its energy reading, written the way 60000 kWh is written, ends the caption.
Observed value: 38755.79 kWh
